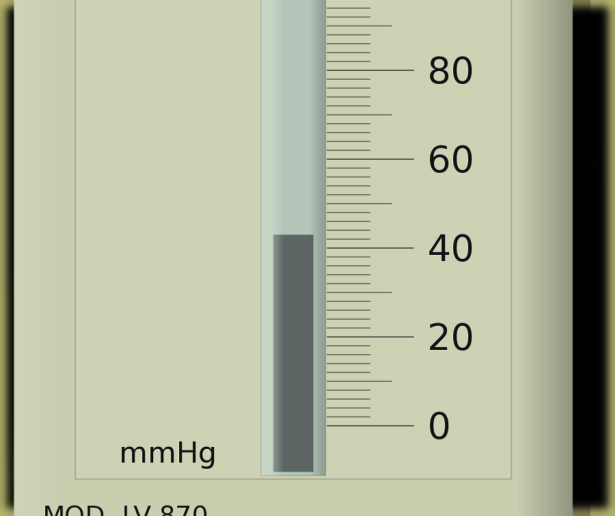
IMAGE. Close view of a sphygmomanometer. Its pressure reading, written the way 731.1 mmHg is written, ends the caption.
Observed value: 43 mmHg
